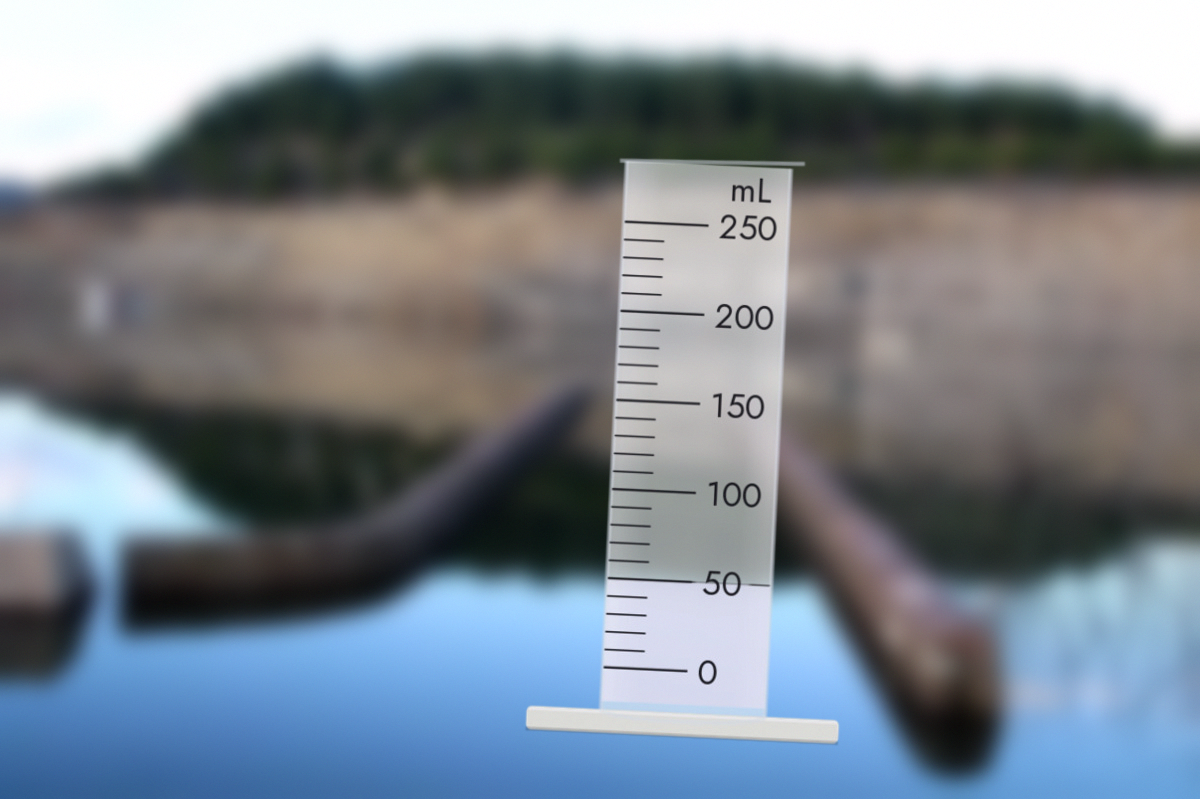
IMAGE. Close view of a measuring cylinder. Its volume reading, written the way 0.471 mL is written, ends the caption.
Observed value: 50 mL
